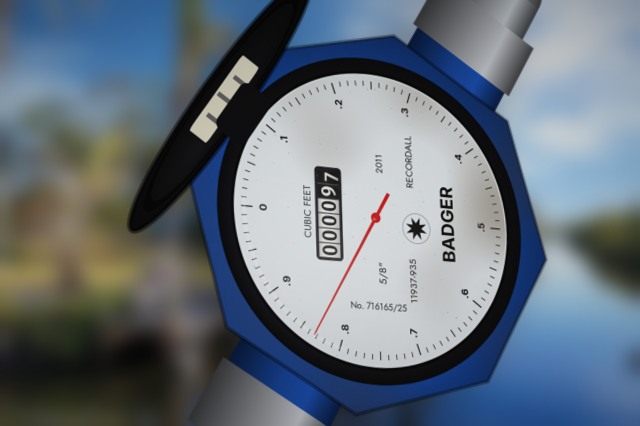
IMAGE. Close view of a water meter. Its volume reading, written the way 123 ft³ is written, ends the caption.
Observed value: 96.83 ft³
